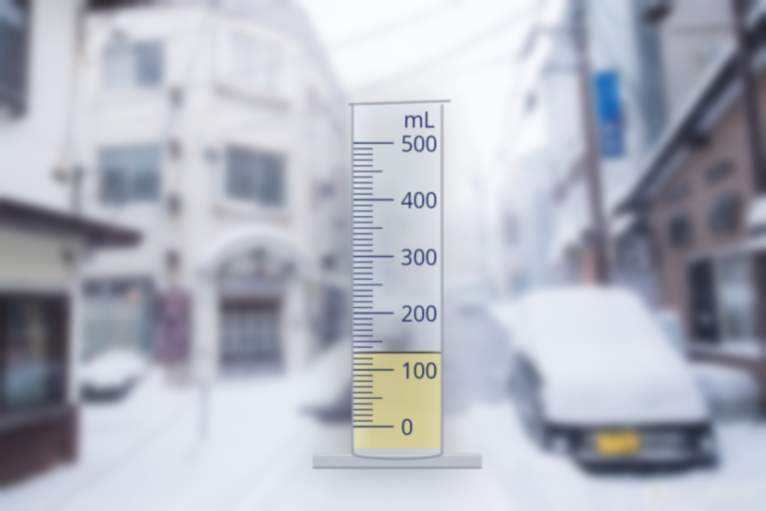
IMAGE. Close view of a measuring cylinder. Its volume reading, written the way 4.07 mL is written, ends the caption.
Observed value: 130 mL
